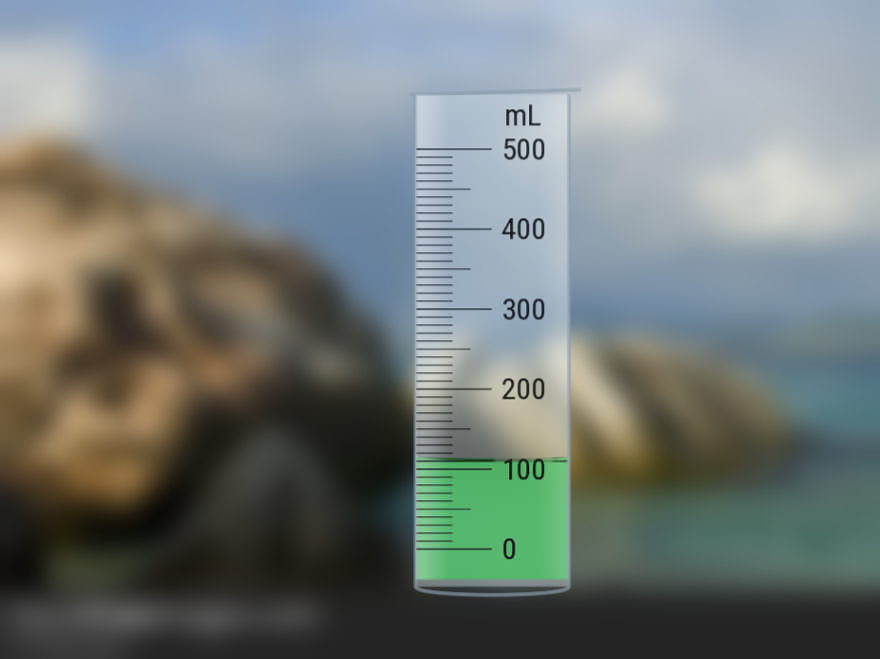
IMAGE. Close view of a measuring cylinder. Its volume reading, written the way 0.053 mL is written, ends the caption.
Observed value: 110 mL
